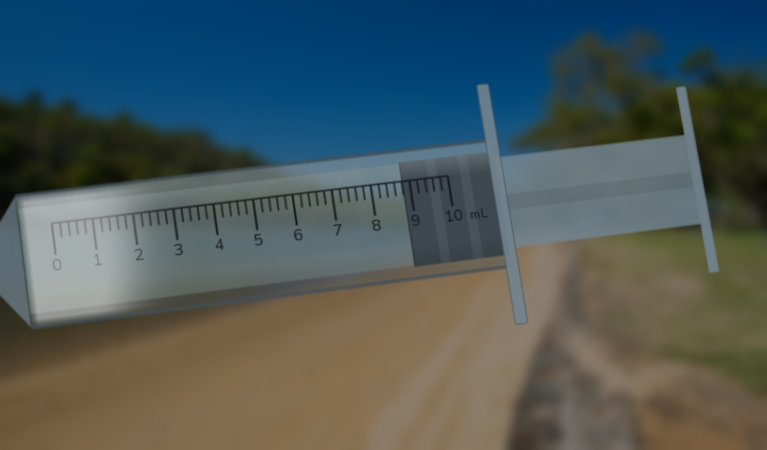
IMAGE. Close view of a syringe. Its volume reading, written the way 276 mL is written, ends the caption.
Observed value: 8.8 mL
